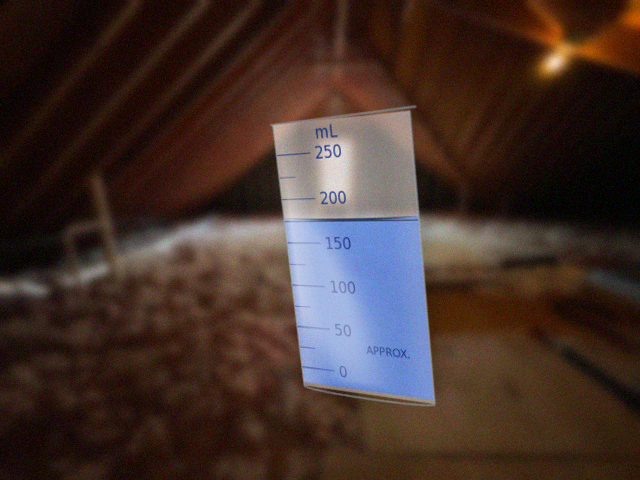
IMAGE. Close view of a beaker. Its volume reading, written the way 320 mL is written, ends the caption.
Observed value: 175 mL
